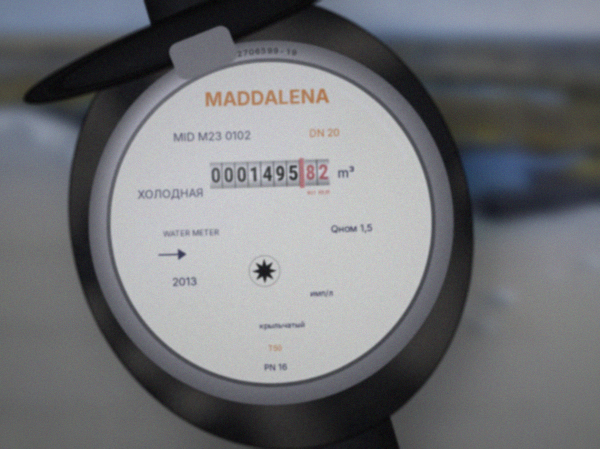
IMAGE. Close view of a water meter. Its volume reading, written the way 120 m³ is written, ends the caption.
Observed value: 1495.82 m³
